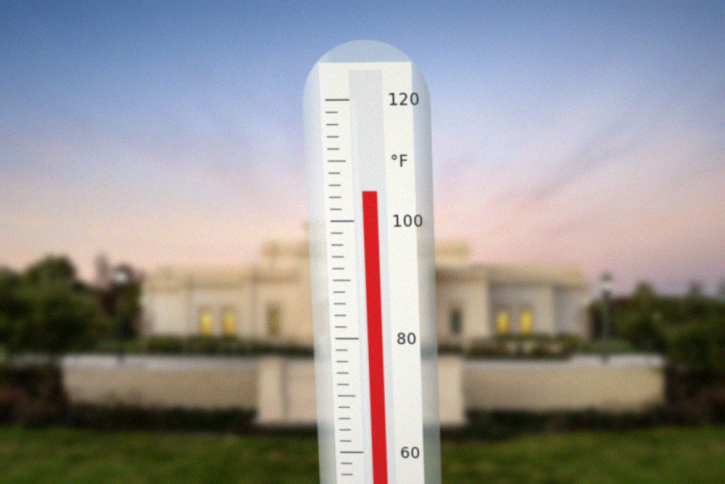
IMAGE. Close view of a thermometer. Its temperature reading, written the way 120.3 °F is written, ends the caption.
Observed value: 105 °F
